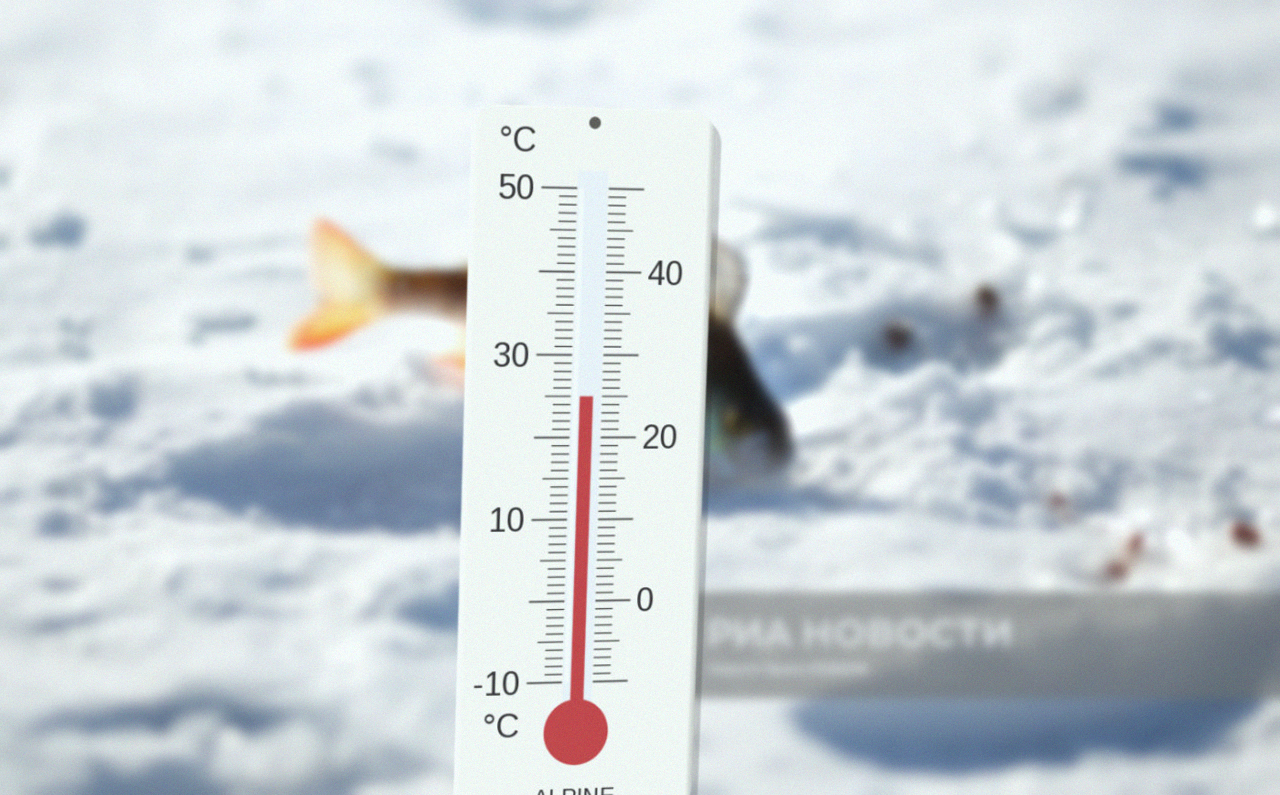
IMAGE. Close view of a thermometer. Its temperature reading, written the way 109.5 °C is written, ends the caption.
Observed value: 25 °C
